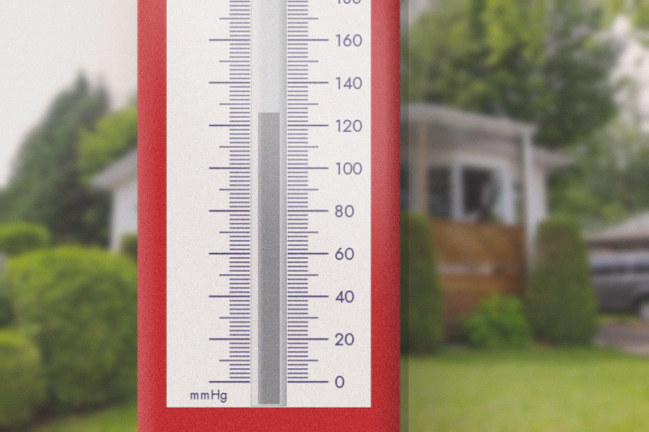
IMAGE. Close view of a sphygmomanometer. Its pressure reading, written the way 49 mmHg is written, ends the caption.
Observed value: 126 mmHg
